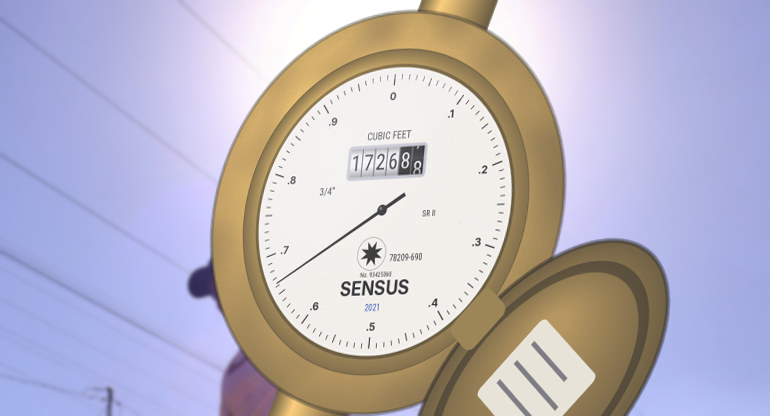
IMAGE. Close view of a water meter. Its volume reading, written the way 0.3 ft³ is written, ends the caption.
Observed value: 172687.66 ft³
